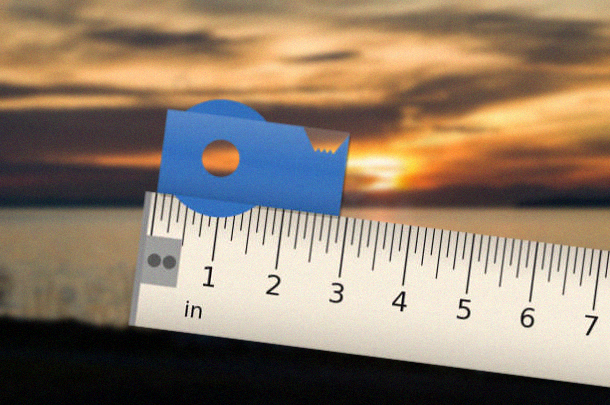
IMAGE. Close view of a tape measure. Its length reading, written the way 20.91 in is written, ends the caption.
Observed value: 2.875 in
